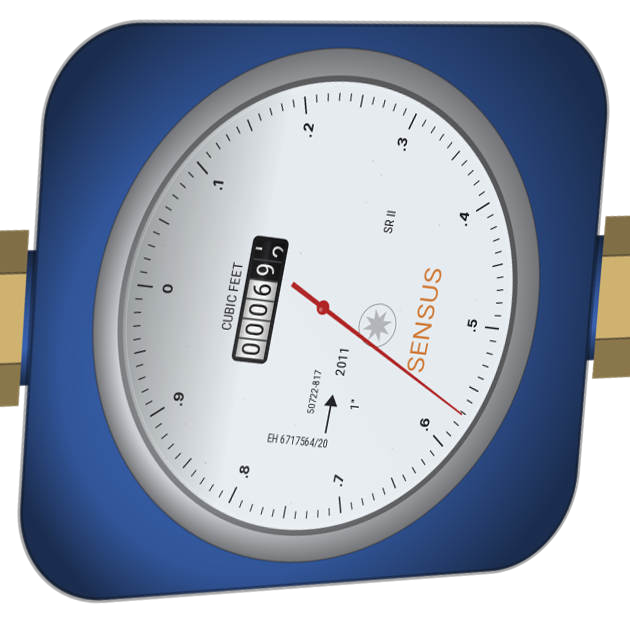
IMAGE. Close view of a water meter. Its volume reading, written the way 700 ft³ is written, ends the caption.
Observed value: 691.57 ft³
